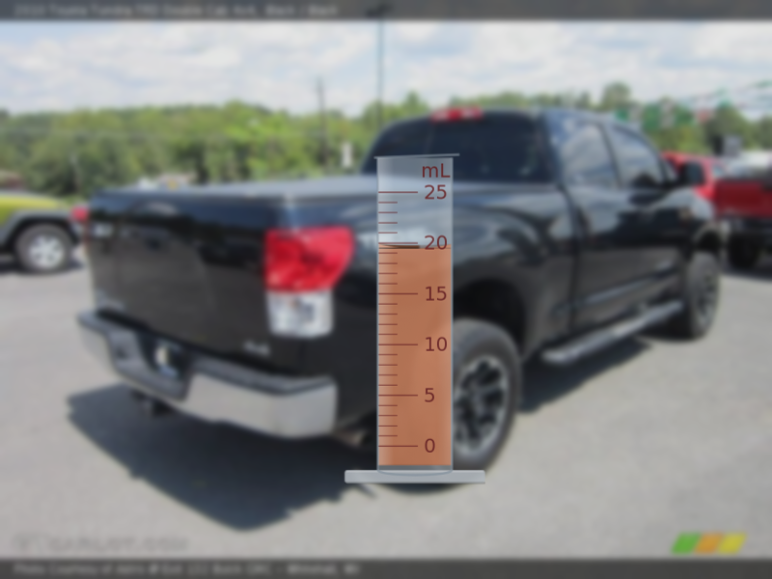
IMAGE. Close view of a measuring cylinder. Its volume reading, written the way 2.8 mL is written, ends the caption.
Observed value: 19.5 mL
